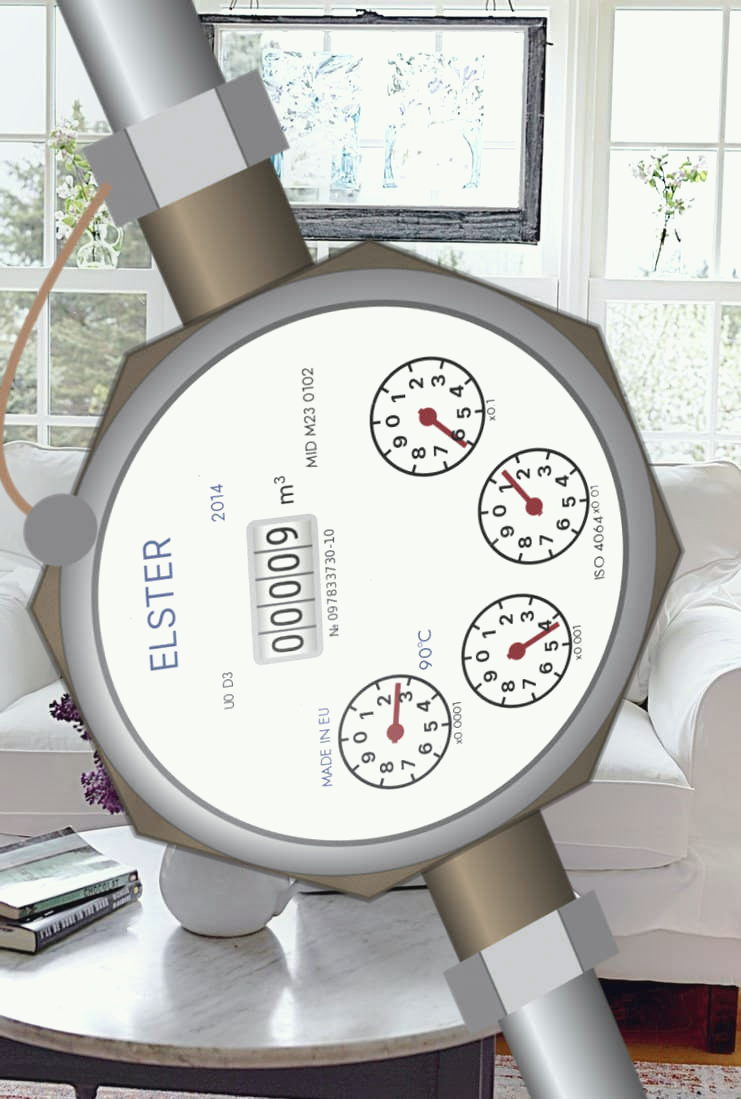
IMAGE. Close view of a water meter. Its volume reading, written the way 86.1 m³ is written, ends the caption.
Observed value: 9.6142 m³
